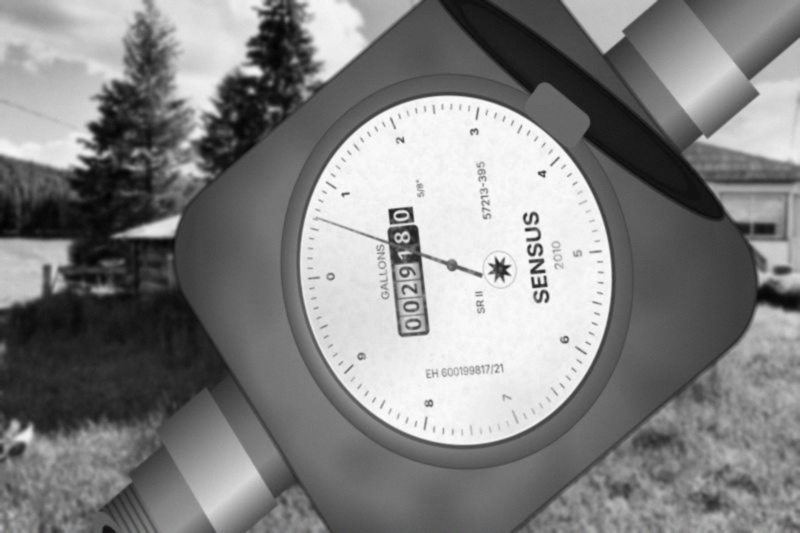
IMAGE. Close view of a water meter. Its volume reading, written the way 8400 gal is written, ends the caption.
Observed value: 29180.6 gal
